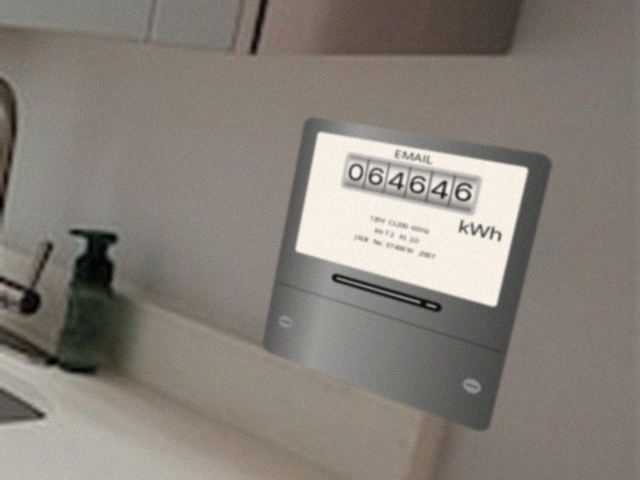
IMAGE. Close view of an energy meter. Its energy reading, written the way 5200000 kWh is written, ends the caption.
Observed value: 64646 kWh
